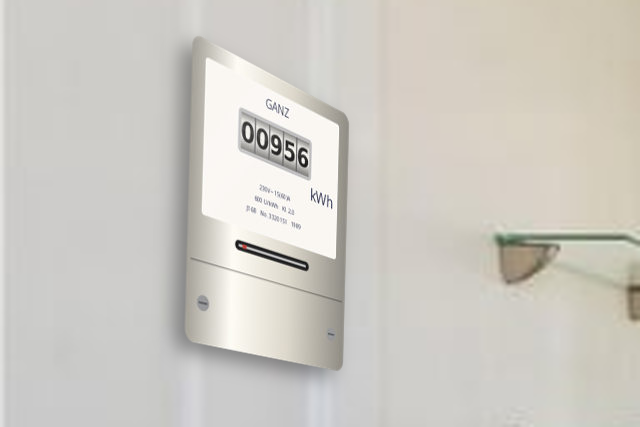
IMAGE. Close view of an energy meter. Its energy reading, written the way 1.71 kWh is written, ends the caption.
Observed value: 956 kWh
